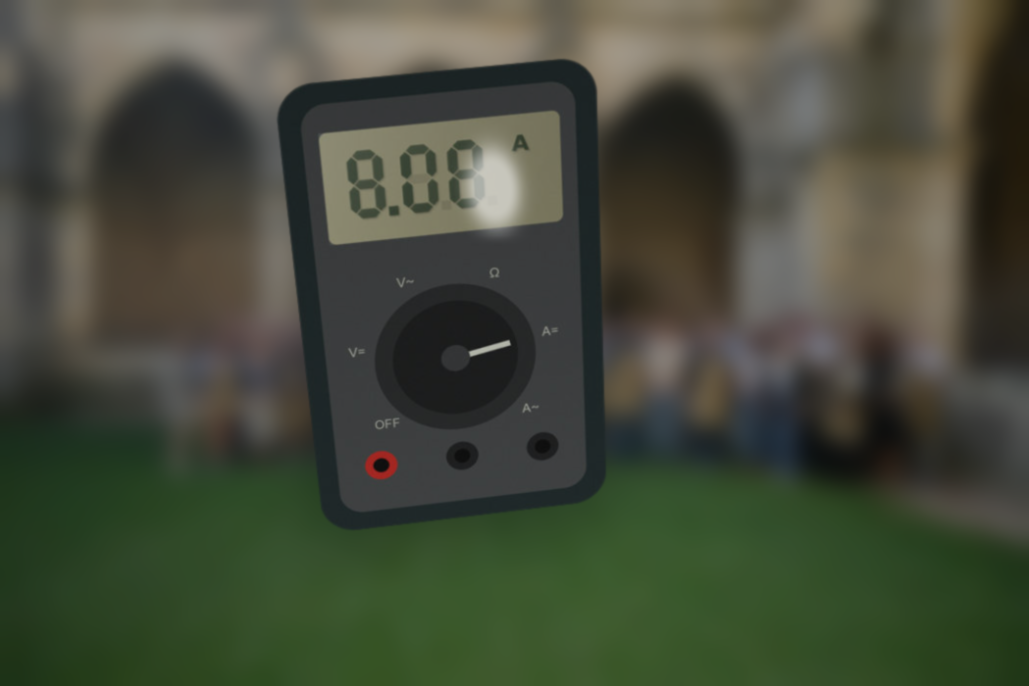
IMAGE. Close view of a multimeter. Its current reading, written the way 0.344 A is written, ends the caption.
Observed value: 8.08 A
